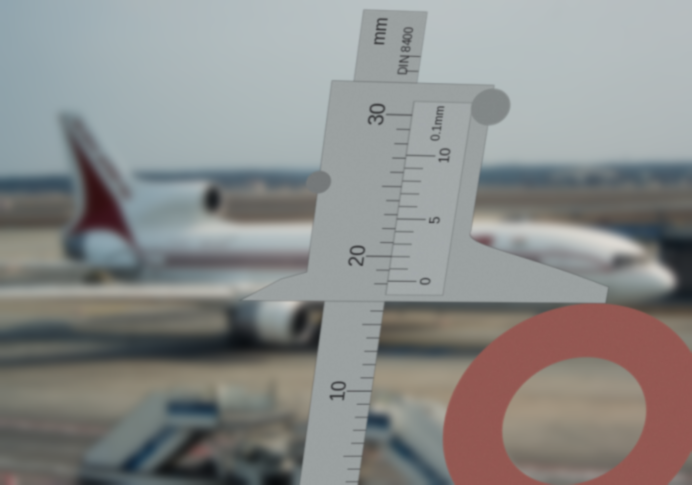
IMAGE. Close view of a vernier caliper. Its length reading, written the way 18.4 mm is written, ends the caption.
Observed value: 18.2 mm
